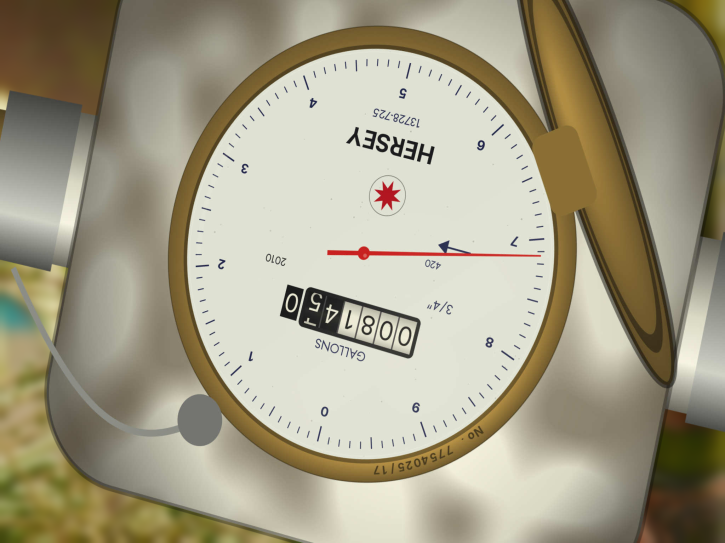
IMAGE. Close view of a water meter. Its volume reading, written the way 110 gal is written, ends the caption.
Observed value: 81447.1 gal
